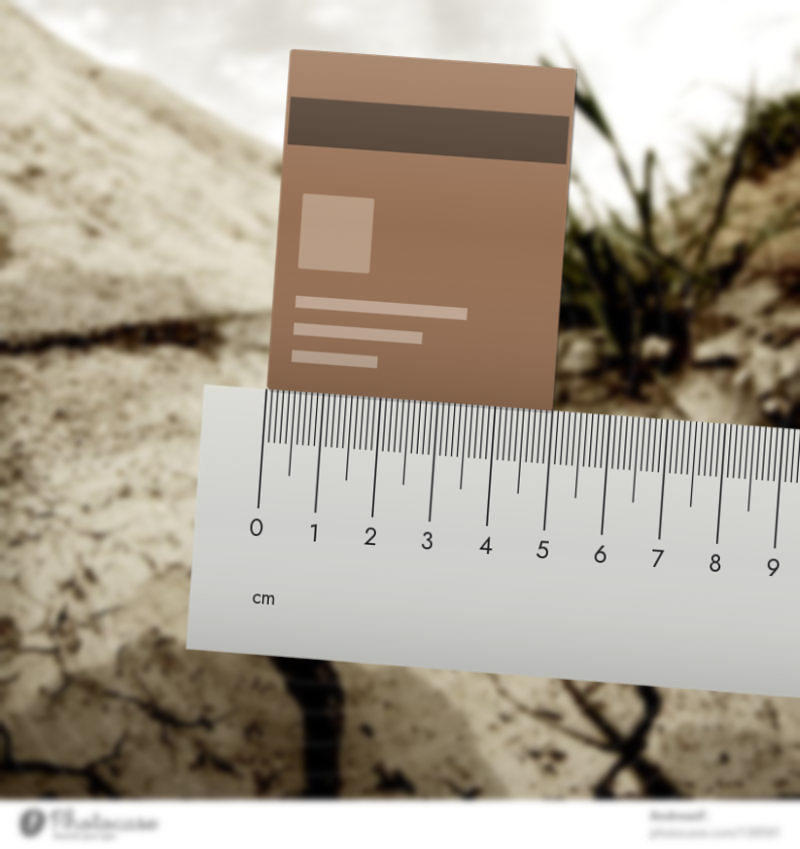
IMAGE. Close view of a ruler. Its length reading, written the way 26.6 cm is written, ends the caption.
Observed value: 5 cm
